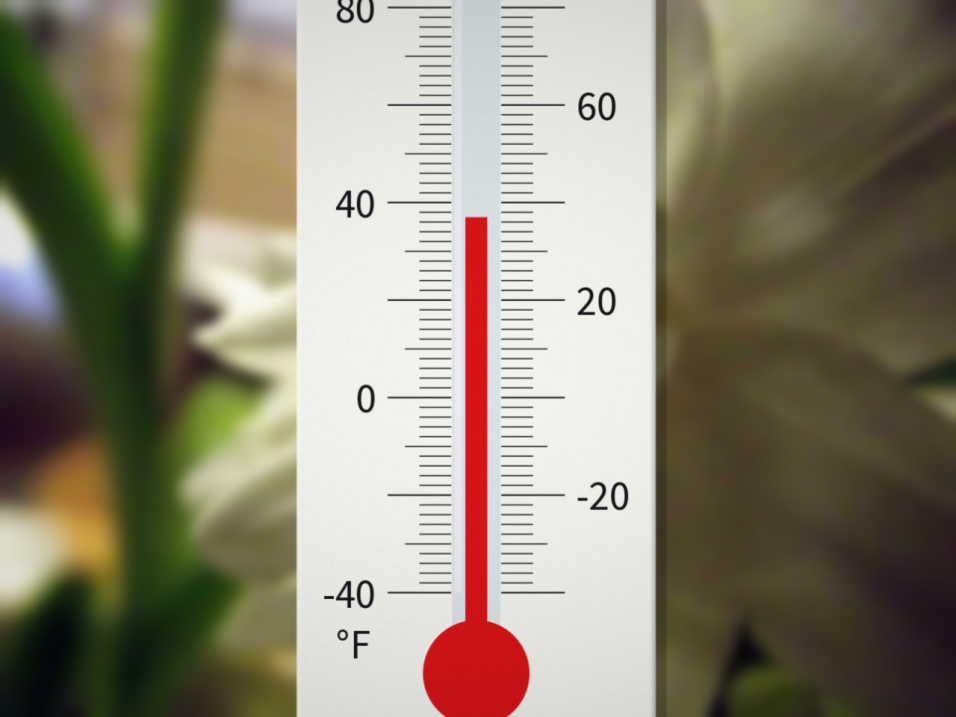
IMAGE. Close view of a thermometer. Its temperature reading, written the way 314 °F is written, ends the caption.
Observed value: 37 °F
